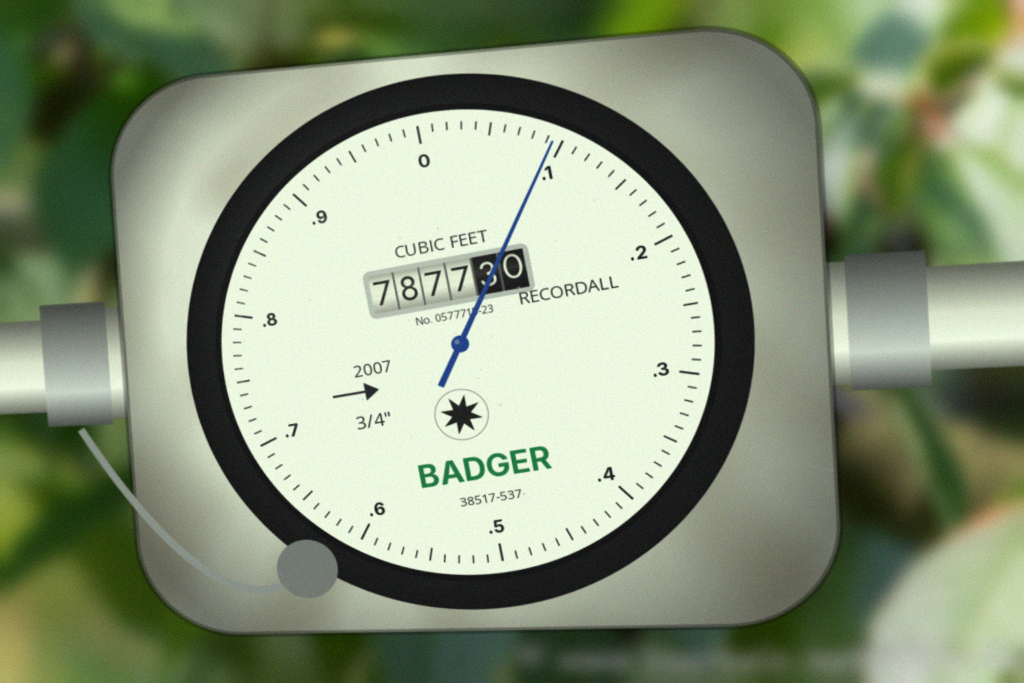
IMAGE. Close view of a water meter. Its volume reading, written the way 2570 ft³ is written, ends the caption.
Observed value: 787730.09 ft³
